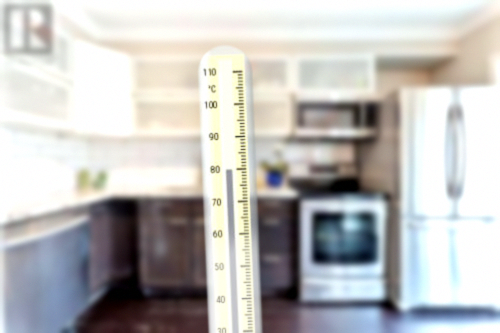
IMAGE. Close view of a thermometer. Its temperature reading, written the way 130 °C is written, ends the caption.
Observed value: 80 °C
